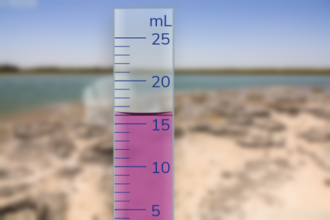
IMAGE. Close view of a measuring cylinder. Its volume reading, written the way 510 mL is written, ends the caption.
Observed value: 16 mL
